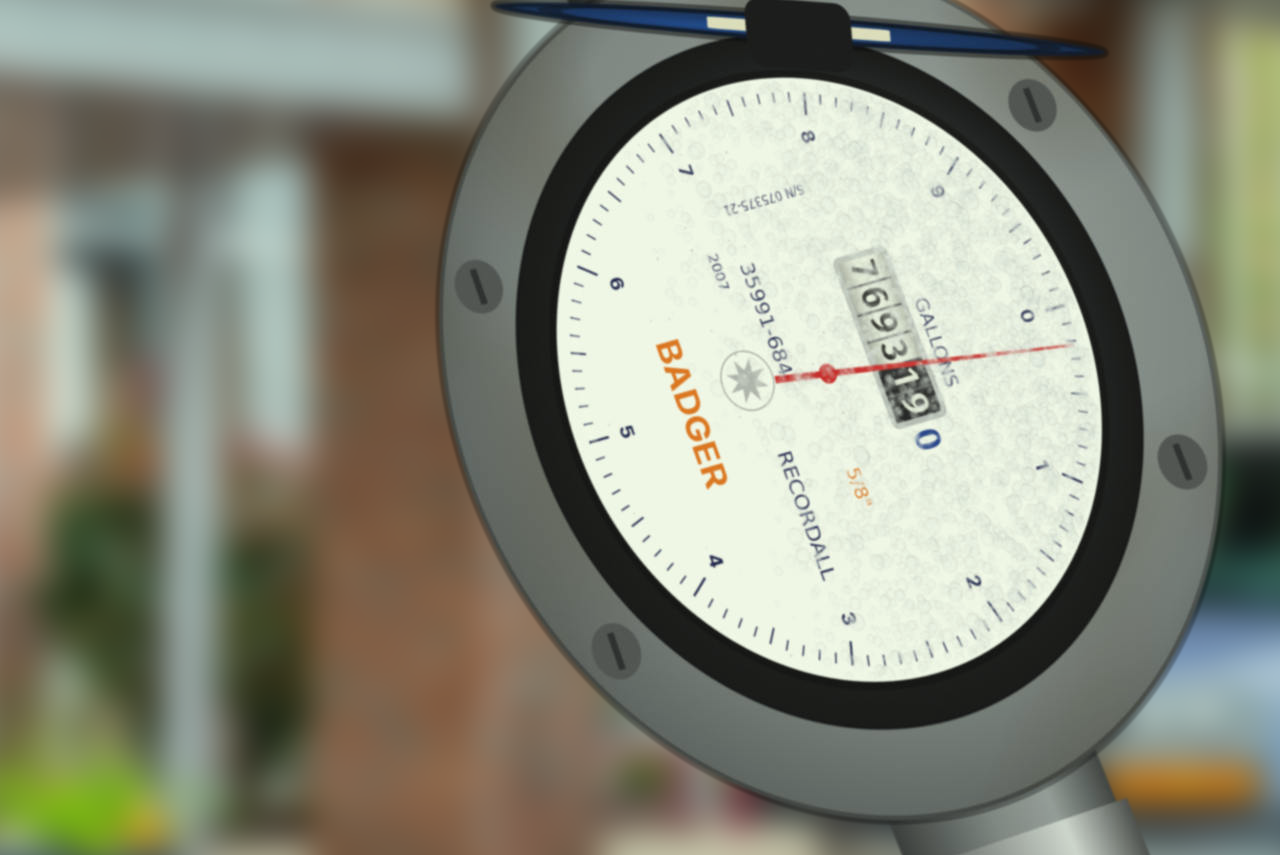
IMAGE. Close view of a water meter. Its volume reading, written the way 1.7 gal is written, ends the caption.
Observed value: 7693190.2 gal
